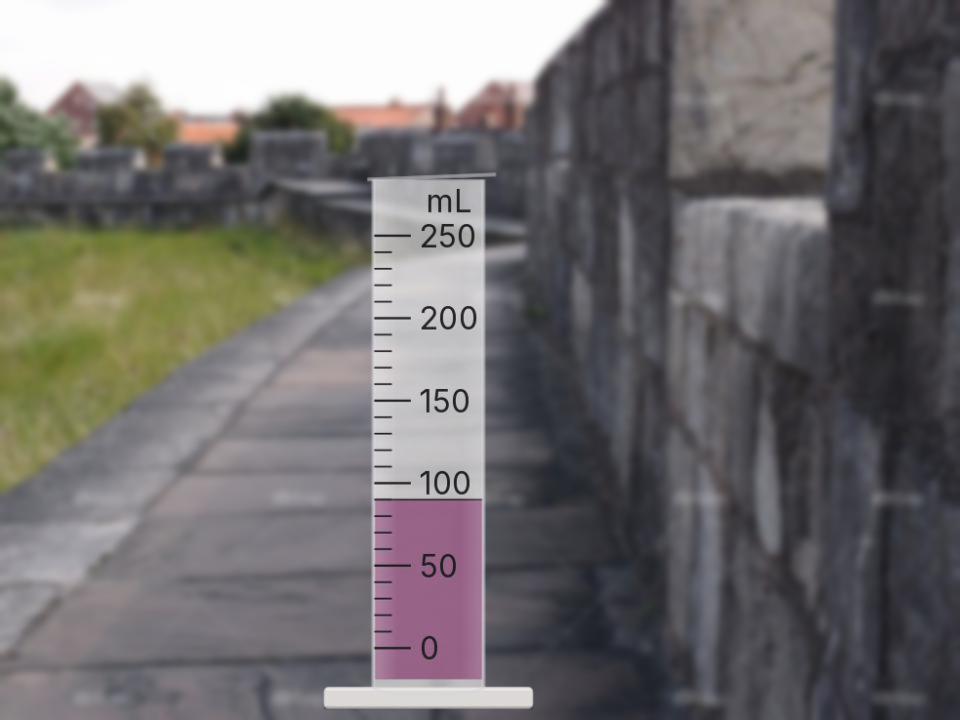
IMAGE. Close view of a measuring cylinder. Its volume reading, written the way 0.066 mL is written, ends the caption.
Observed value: 90 mL
